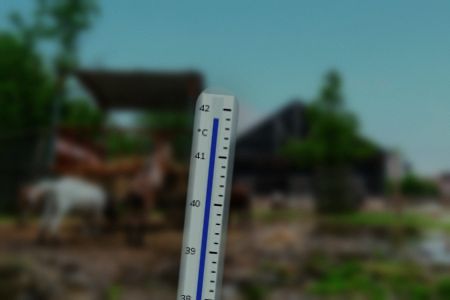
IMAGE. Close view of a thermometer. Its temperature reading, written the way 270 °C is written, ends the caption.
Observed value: 41.8 °C
